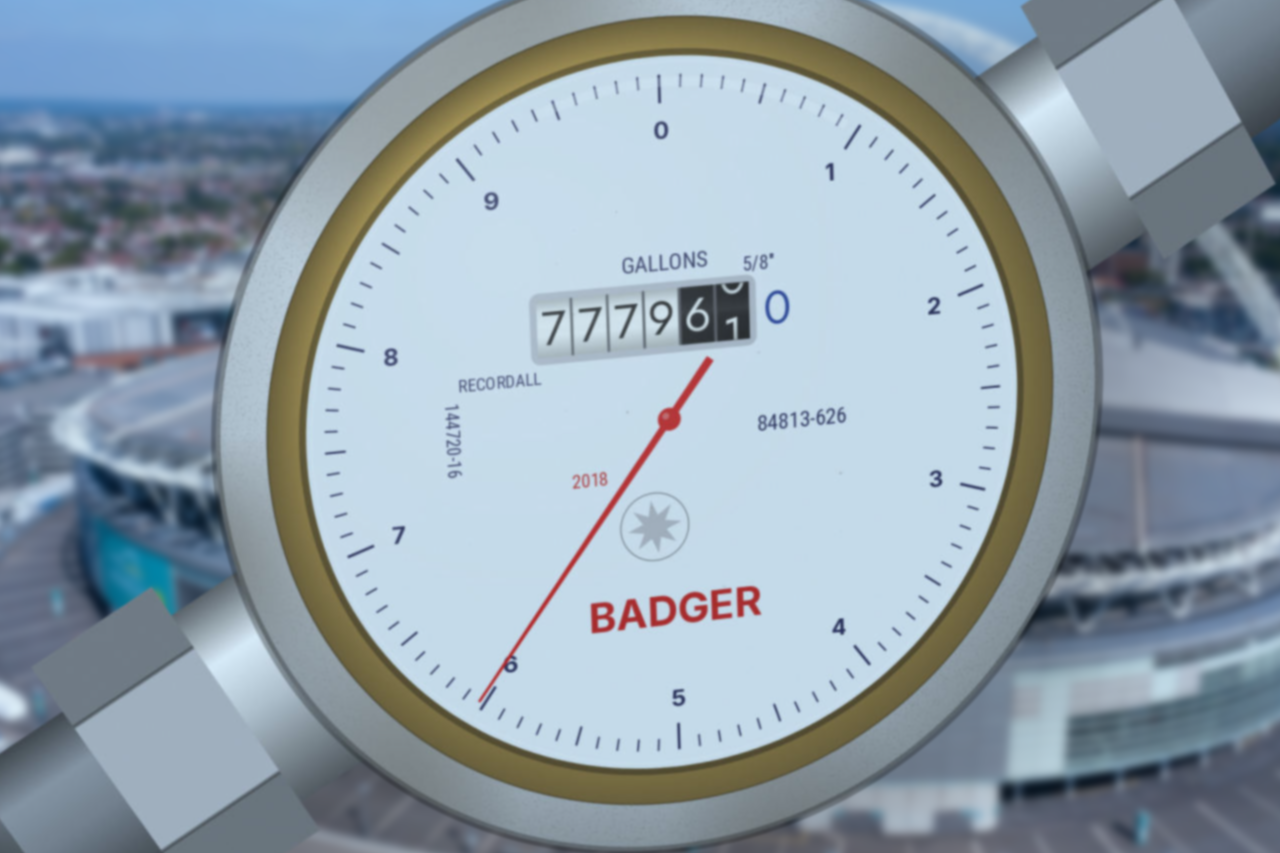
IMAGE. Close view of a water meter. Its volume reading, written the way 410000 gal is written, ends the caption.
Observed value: 7779606.0 gal
